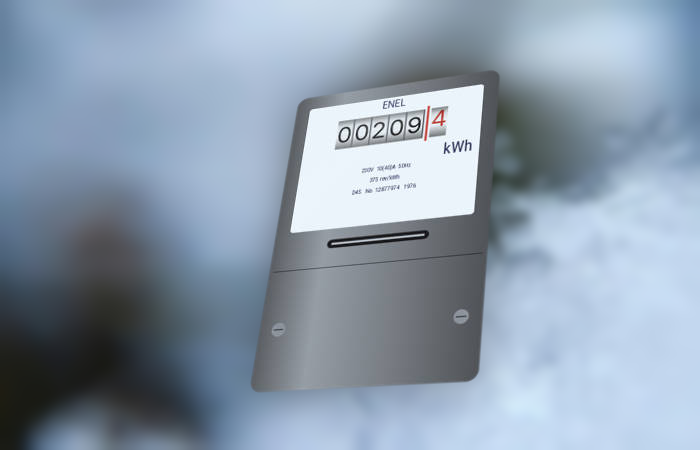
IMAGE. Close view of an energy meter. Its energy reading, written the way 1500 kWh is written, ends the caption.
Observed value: 209.4 kWh
